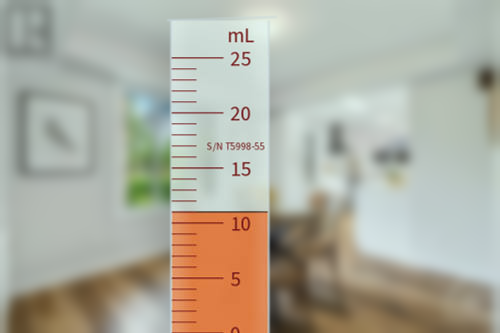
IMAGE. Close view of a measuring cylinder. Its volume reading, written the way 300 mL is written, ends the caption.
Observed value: 11 mL
